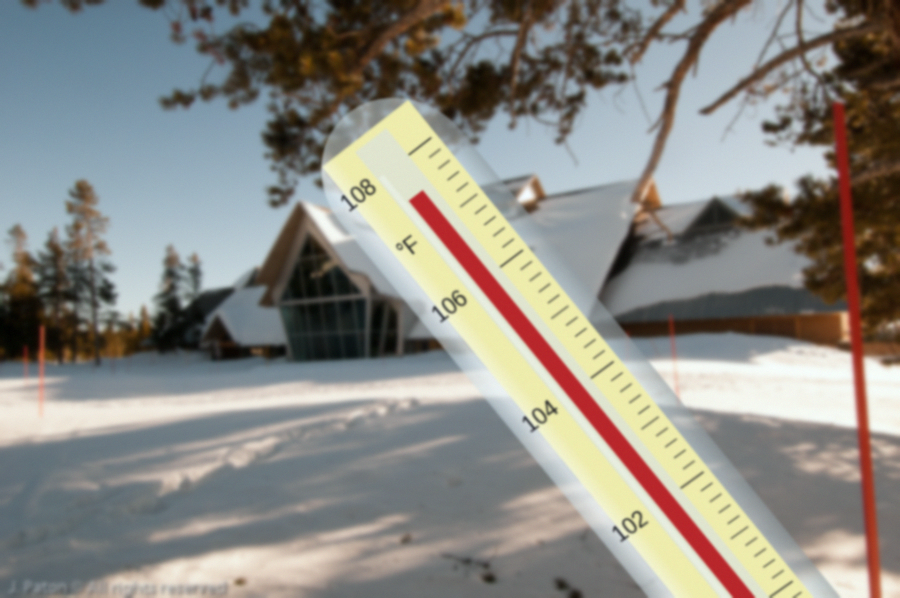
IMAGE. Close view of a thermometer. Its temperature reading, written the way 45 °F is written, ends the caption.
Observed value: 107.5 °F
